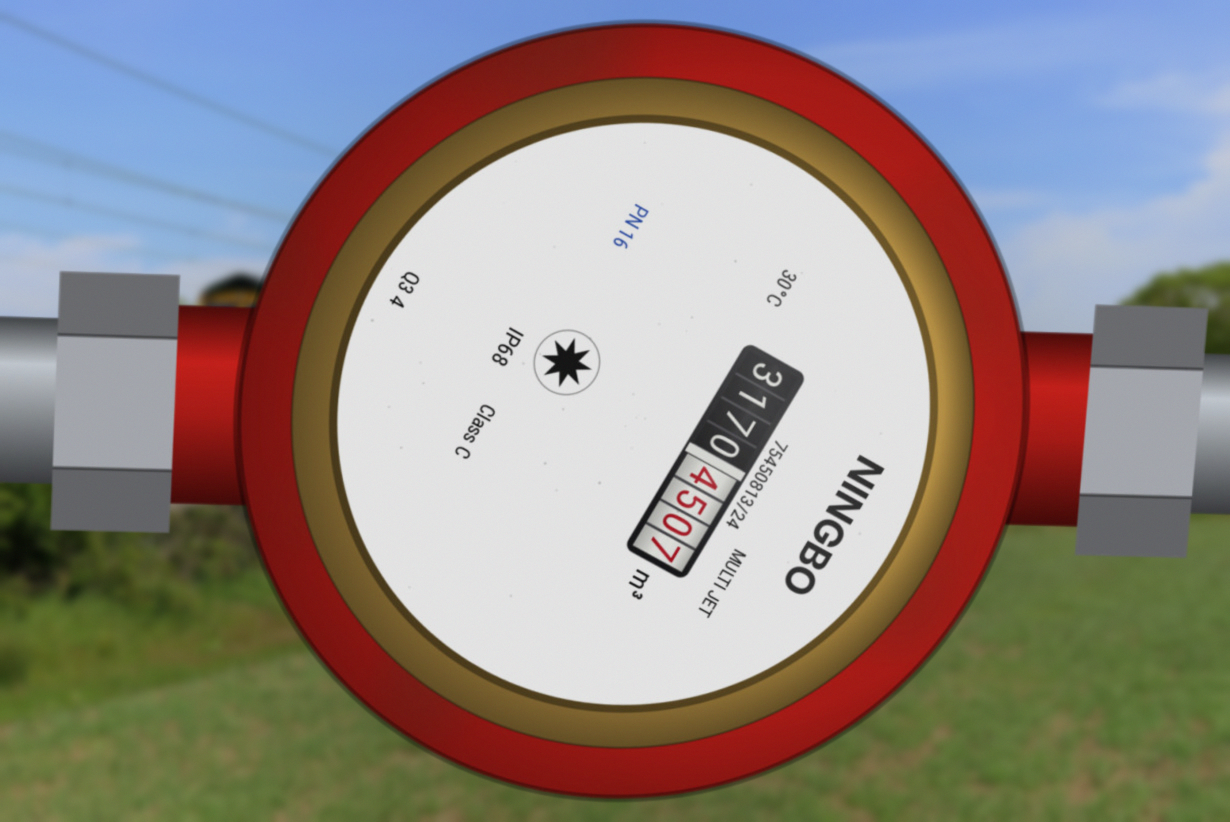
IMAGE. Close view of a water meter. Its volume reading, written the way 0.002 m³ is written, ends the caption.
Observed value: 3170.4507 m³
